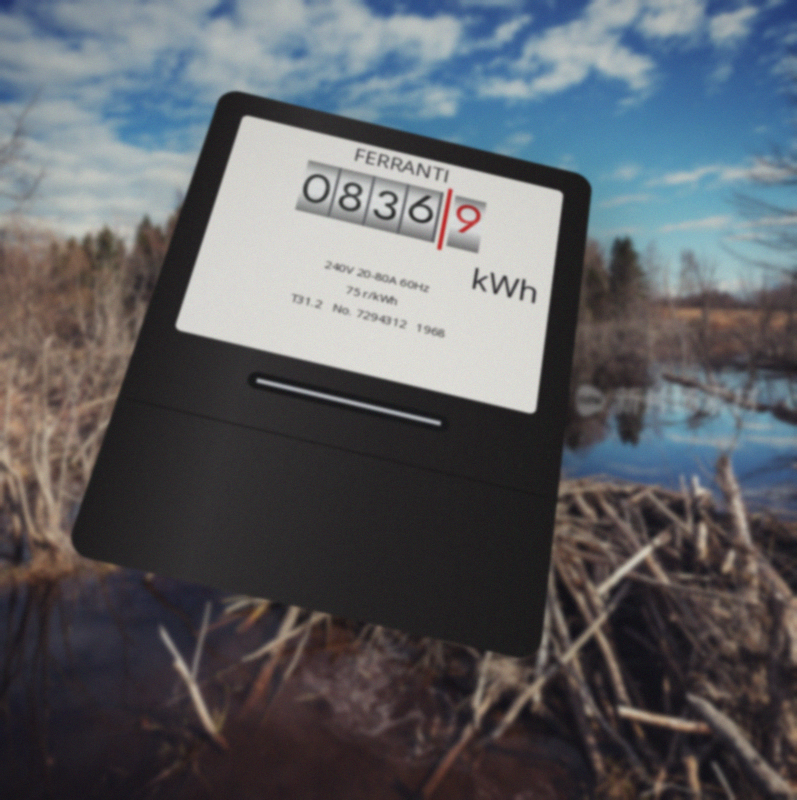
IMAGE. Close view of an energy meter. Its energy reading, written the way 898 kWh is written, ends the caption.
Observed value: 836.9 kWh
